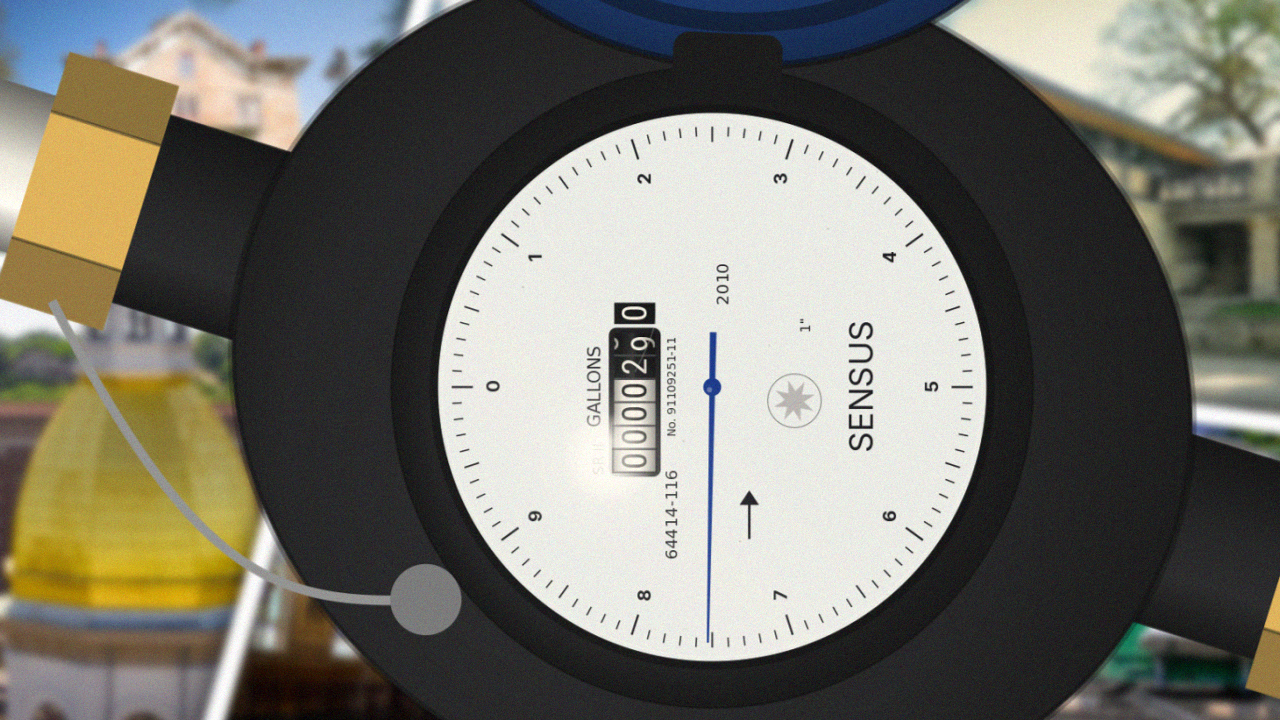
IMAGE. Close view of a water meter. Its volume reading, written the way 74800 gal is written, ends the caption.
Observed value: 287.5 gal
